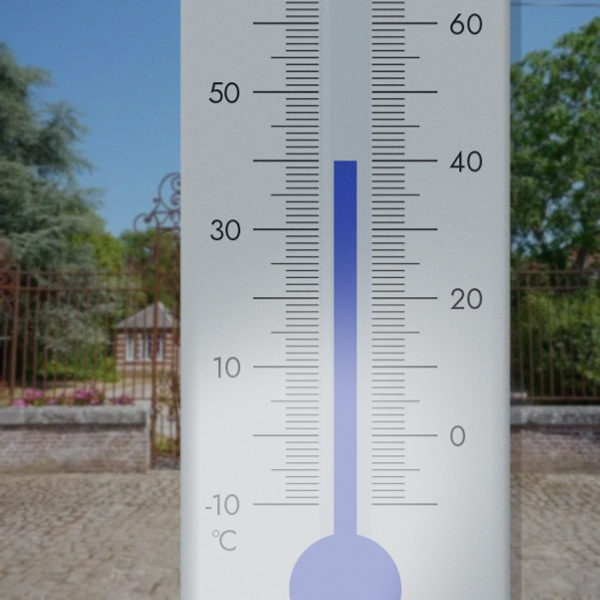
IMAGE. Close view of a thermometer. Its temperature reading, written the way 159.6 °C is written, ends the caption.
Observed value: 40 °C
